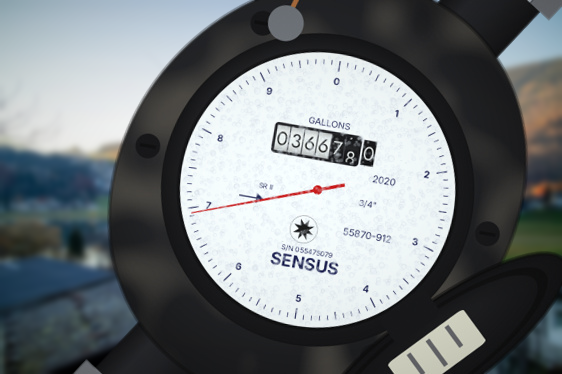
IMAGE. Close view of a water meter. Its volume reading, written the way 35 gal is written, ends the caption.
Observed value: 366776.9 gal
